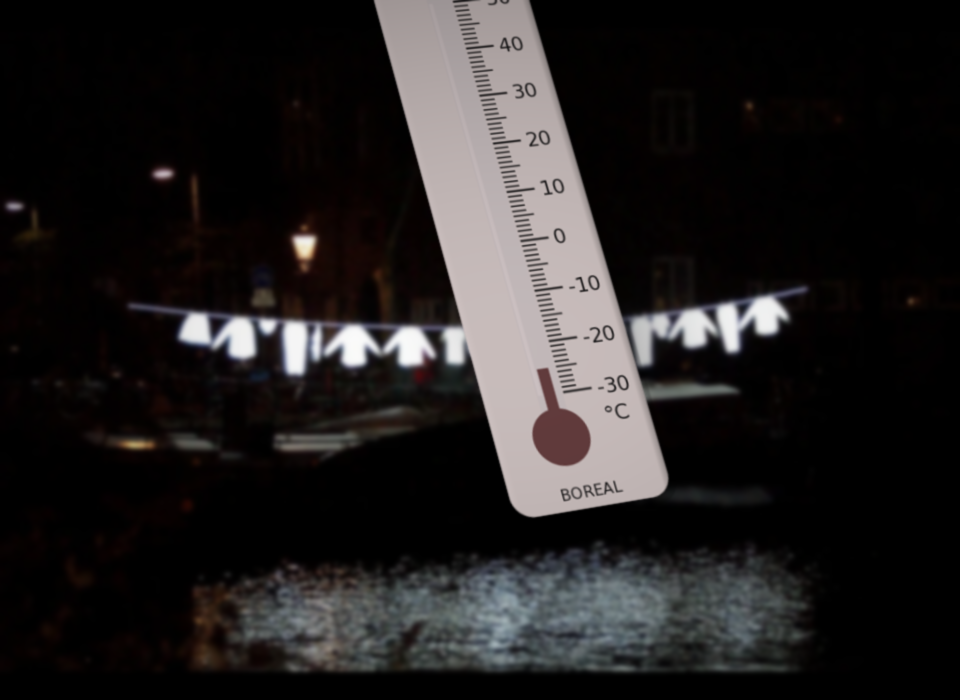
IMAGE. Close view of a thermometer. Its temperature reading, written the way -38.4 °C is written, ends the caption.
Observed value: -25 °C
